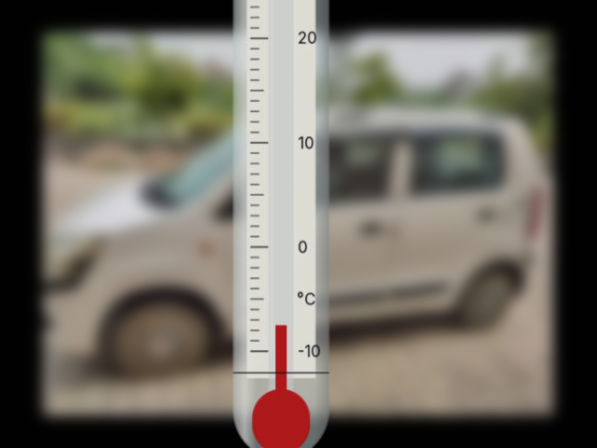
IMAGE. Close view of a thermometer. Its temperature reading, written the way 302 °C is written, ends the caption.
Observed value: -7.5 °C
